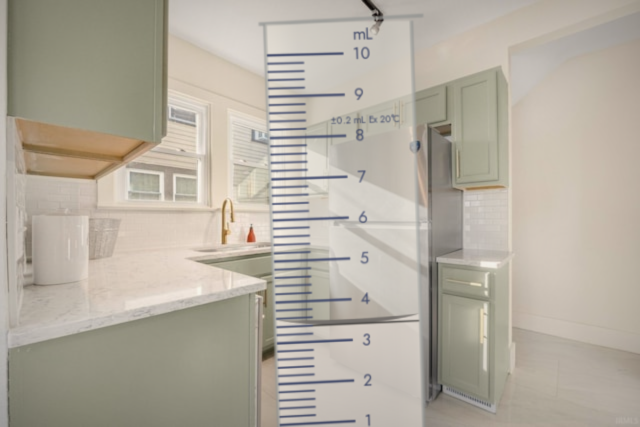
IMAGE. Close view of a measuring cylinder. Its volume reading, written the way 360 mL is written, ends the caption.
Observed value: 3.4 mL
